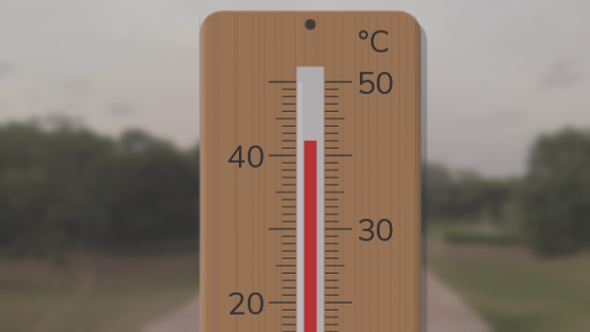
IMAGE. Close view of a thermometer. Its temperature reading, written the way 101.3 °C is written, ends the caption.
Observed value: 42 °C
